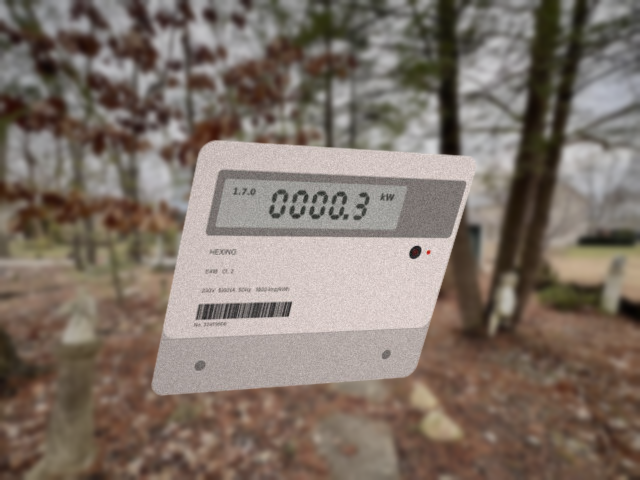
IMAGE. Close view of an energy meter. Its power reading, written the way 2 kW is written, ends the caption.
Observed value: 0.3 kW
